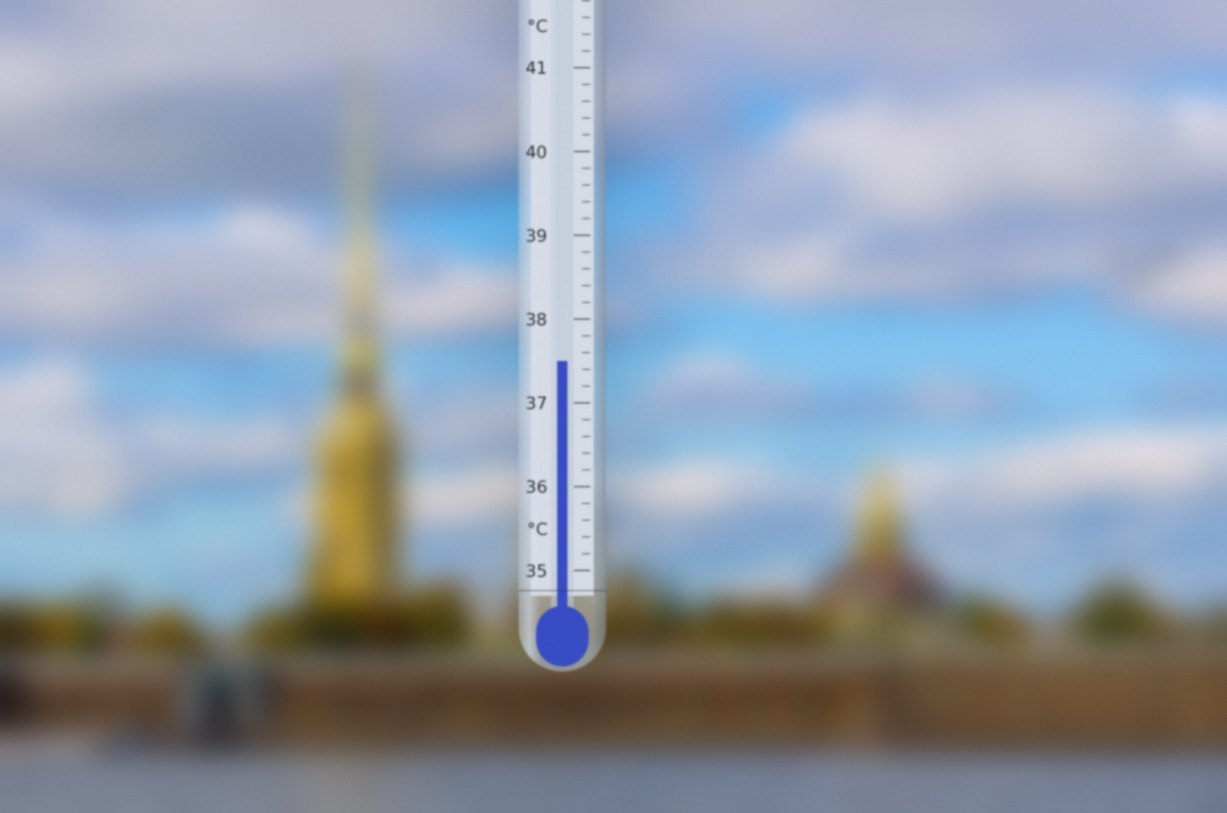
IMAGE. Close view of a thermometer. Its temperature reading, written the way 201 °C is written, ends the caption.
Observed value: 37.5 °C
